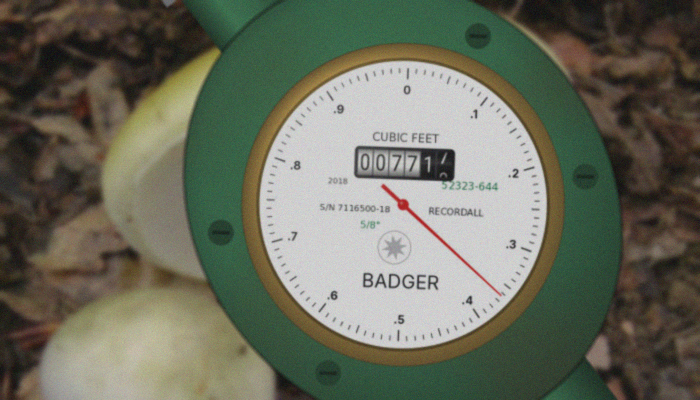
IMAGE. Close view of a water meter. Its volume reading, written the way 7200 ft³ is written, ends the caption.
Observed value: 7717.36 ft³
